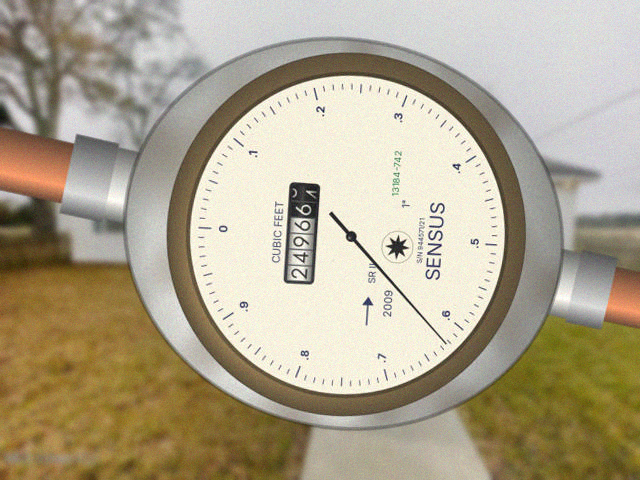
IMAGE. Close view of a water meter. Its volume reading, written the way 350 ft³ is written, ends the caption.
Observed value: 249663.62 ft³
